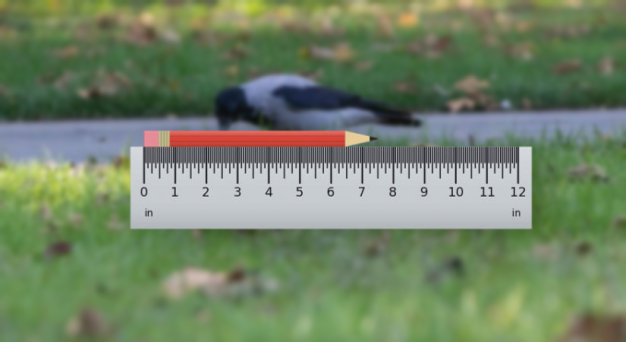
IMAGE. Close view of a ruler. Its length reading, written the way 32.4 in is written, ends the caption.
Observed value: 7.5 in
